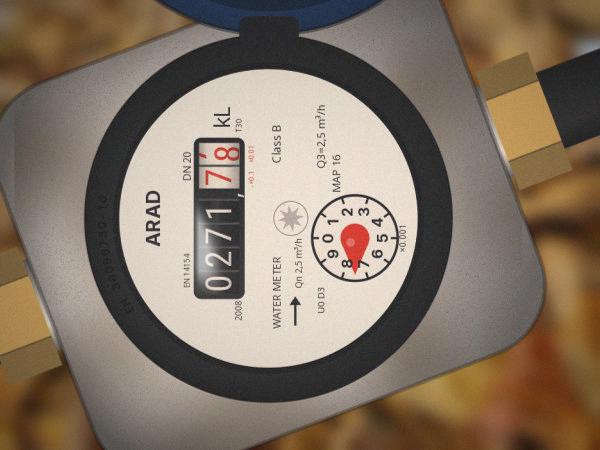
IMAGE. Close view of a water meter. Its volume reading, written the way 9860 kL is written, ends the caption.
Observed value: 271.777 kL
